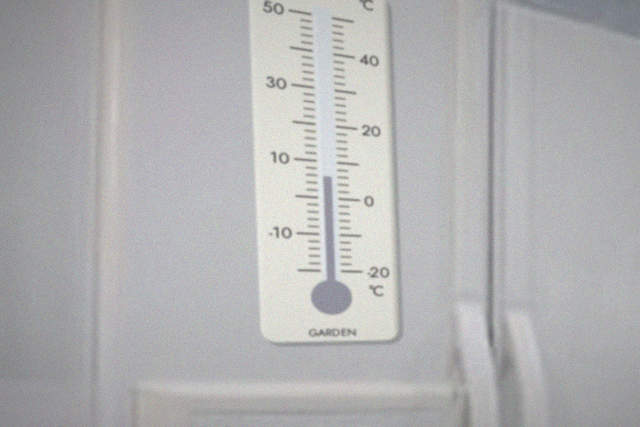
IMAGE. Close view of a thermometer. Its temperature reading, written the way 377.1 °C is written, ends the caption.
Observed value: 6 °C
